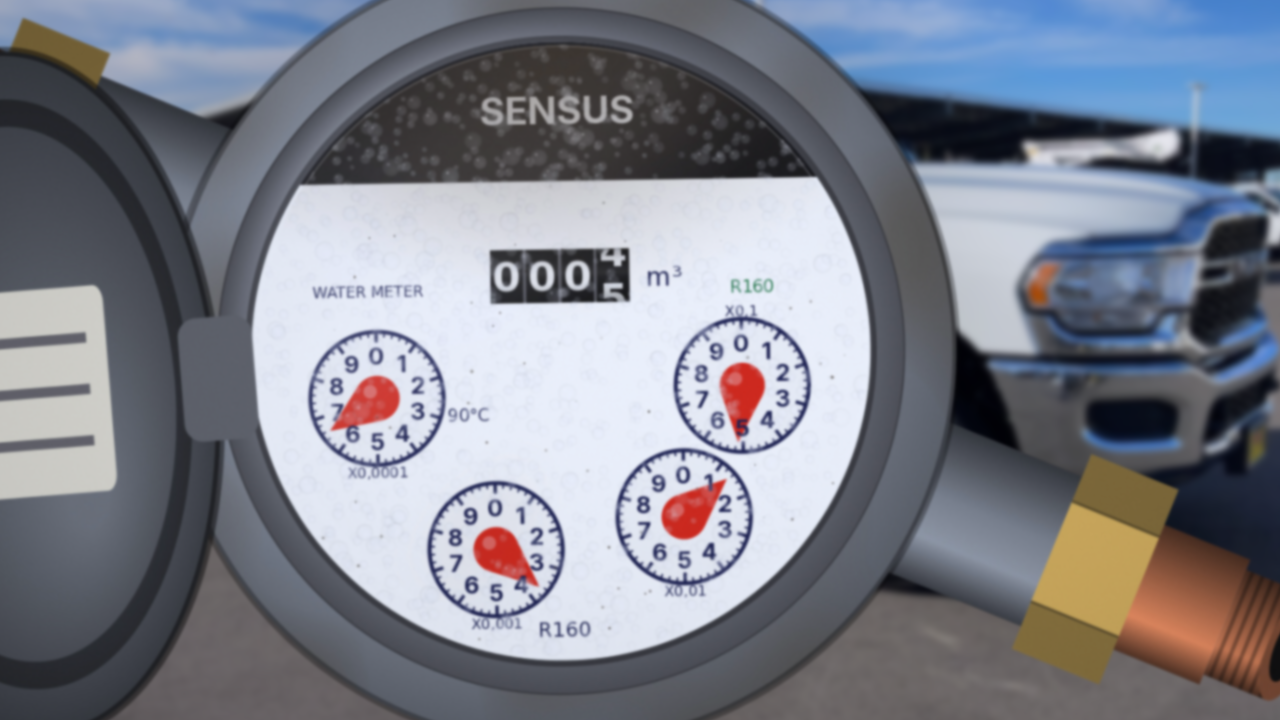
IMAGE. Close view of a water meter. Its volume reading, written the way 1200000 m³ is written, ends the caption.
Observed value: 4.5136 m³
